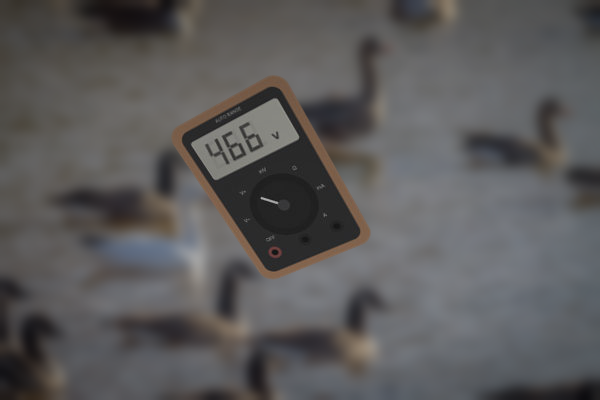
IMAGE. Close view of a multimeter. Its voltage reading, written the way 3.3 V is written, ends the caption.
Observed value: 466 V
